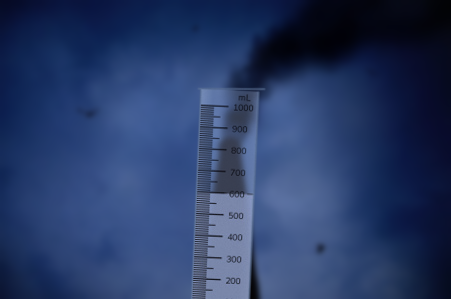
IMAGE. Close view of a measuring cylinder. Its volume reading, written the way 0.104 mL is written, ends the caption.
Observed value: 600 mL
